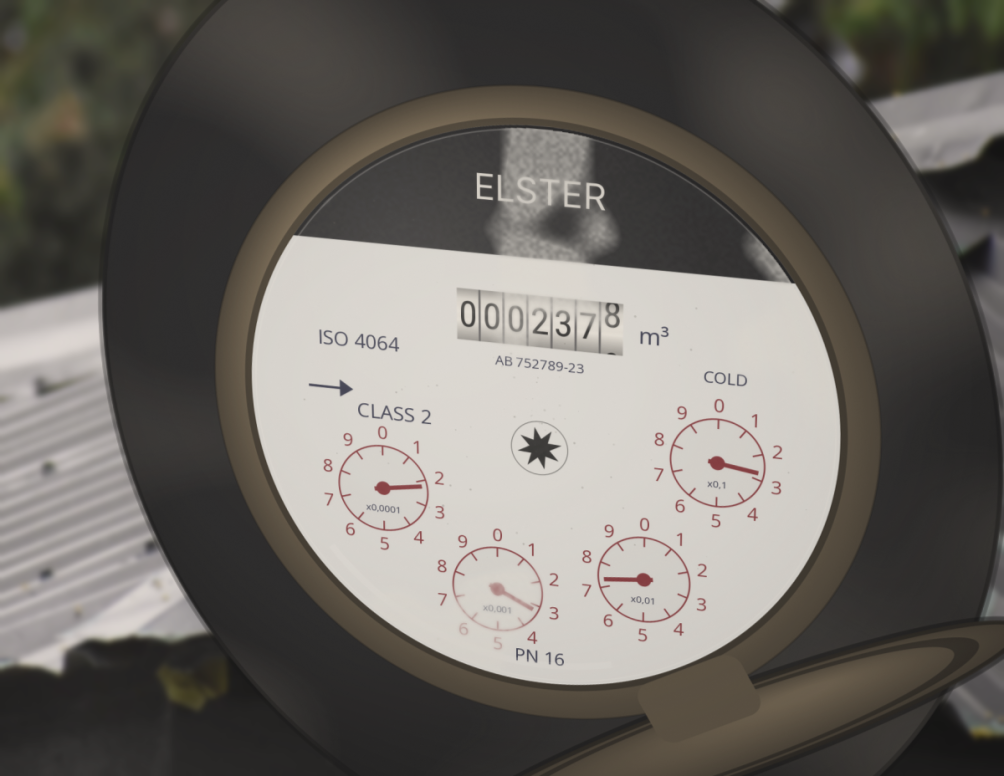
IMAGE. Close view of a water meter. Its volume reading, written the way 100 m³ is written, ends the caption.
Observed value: 2378.2732 m³
